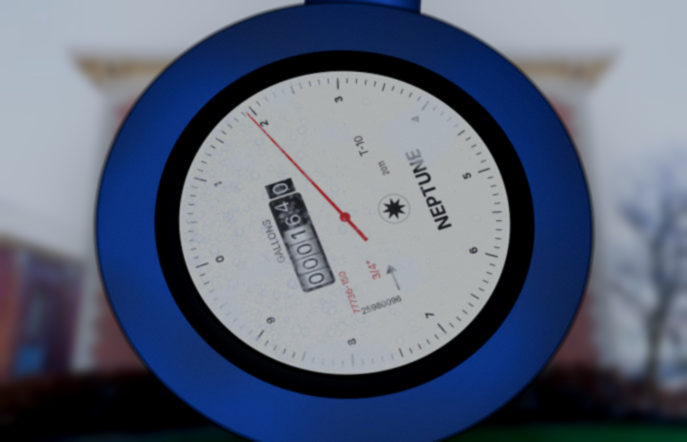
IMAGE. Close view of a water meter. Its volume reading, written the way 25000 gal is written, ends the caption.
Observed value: 1641.9 gal
